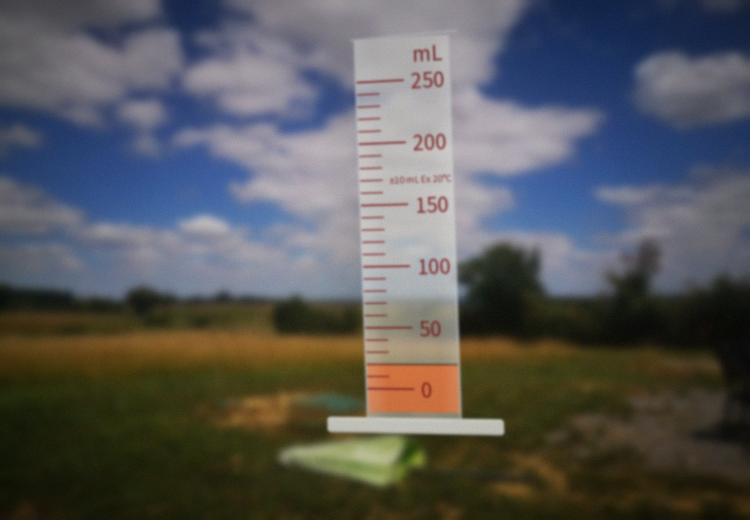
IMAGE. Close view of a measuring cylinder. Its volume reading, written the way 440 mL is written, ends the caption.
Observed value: 20 mL
